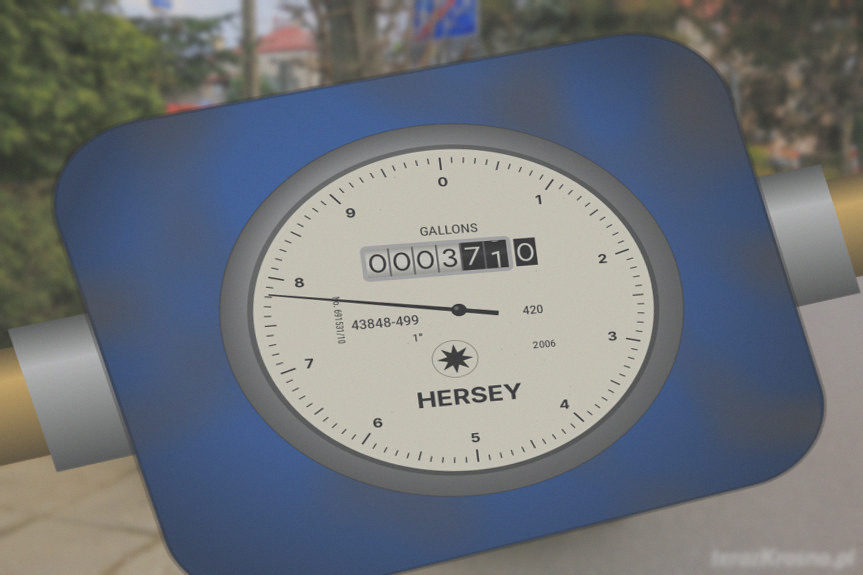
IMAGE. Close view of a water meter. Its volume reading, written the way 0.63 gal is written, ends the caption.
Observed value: 3707.8 gal
